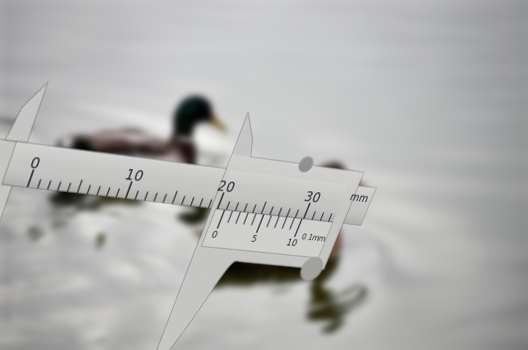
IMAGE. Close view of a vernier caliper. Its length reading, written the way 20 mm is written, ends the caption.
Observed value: 20.8 mm
